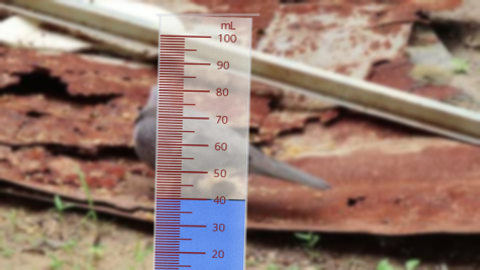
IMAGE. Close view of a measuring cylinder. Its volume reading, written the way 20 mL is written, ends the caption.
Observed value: 40 mL
